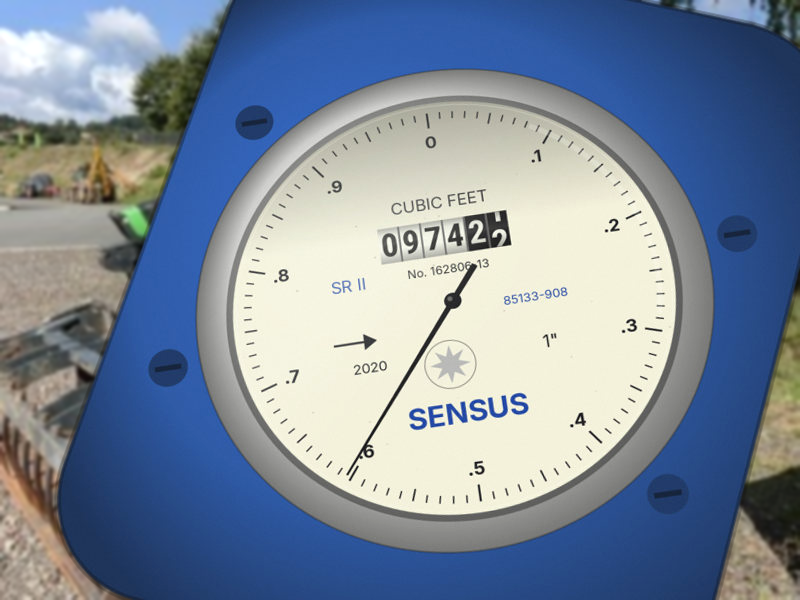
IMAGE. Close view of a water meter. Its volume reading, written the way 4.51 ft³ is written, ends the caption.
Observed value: 97421.60 ft³
